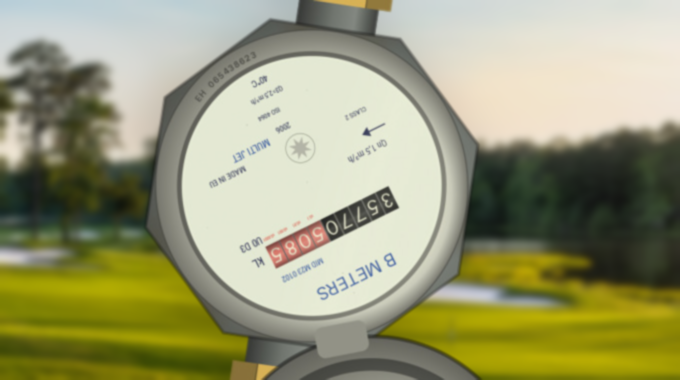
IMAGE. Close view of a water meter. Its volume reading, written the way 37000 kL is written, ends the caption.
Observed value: 35770.5085 kL
